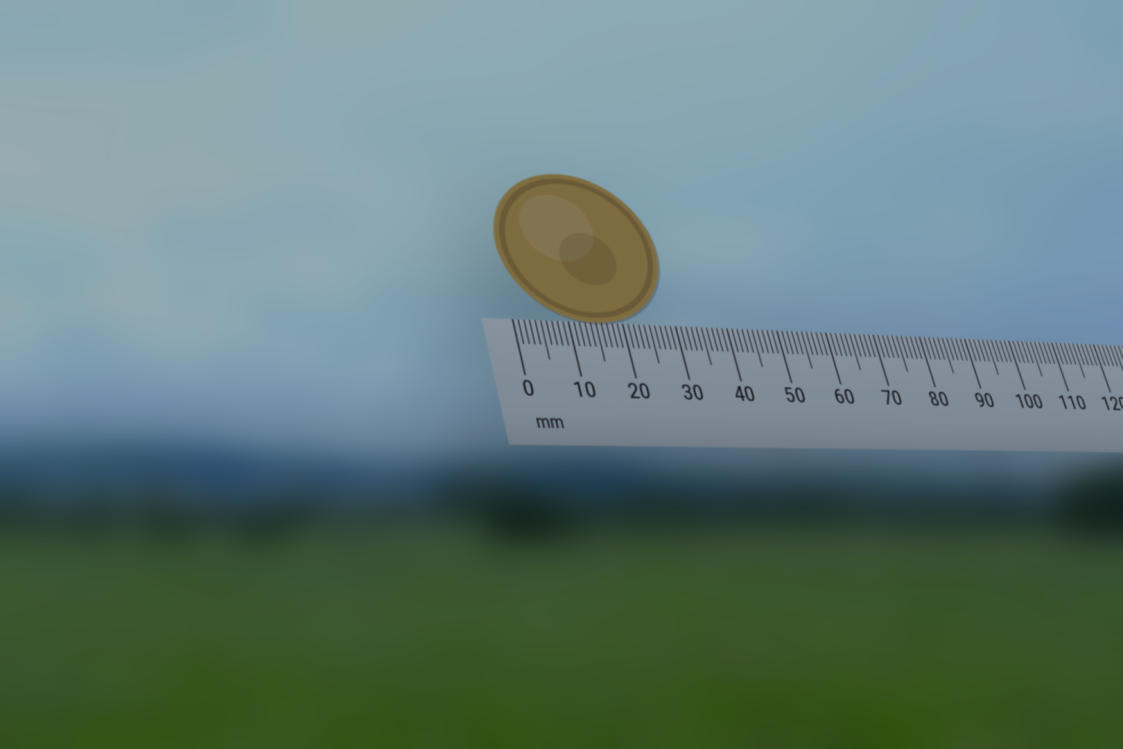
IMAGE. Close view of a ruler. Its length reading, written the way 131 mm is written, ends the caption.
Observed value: 30 mm
